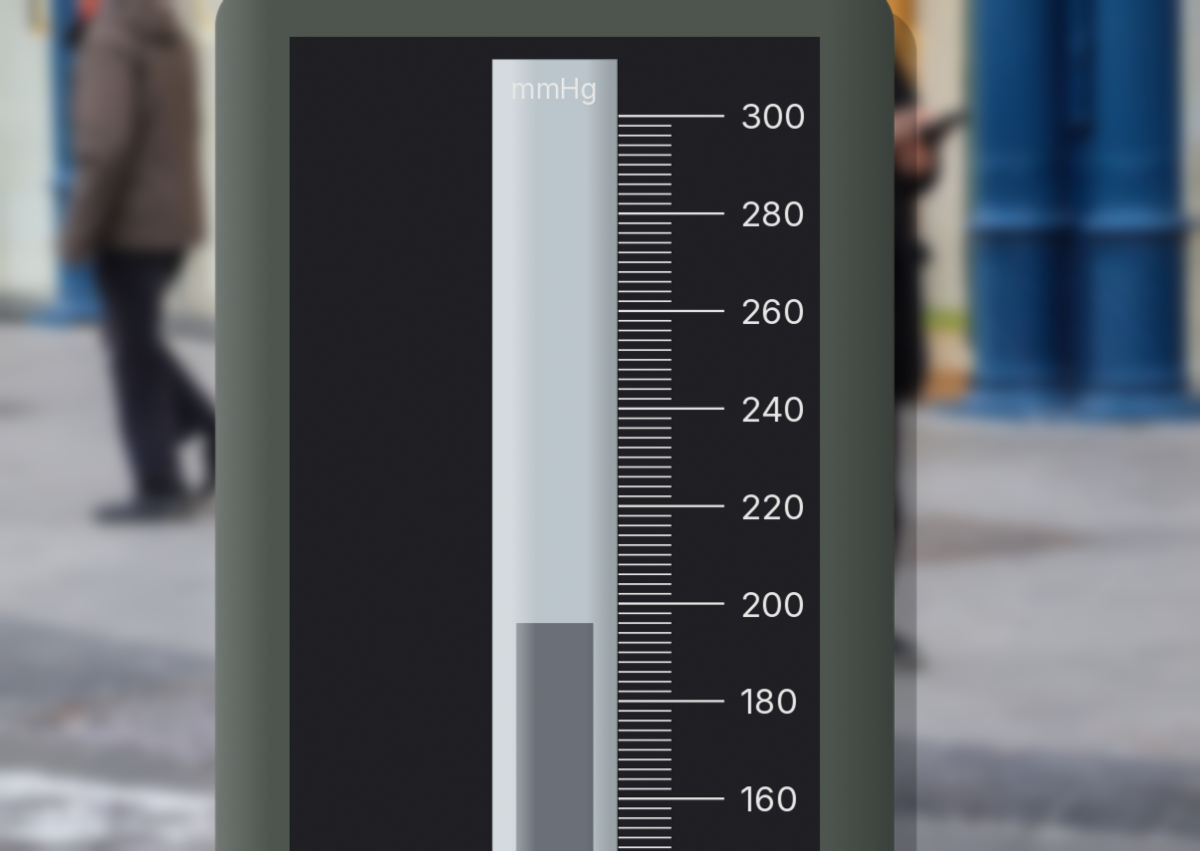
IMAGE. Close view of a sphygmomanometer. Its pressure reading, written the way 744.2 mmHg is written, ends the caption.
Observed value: 196 mmHg
